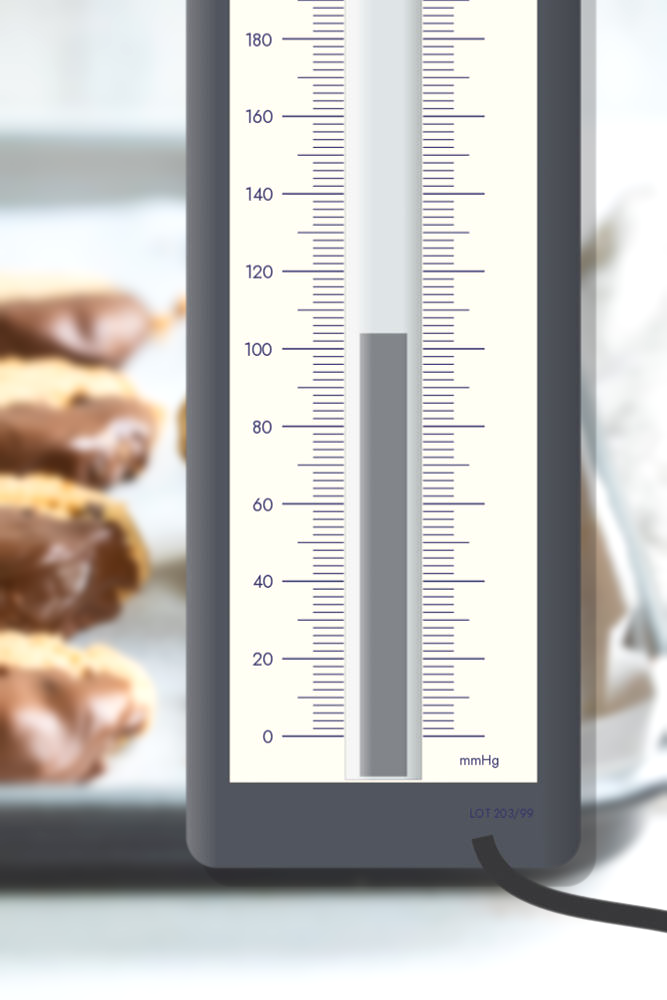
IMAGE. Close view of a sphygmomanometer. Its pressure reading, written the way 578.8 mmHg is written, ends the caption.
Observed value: 104 mmHg
